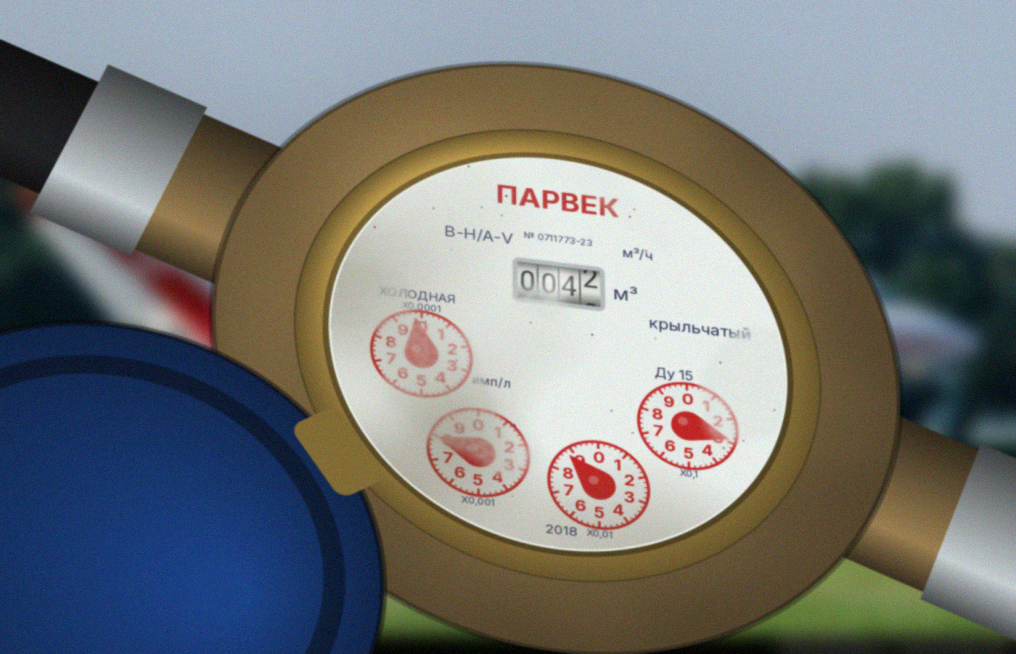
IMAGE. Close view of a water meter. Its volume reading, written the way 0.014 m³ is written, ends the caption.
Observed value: 42.2879 m³
